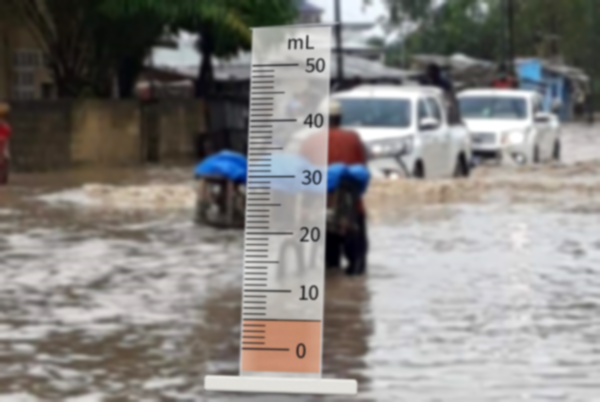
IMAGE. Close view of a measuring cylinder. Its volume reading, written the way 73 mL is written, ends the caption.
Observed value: 5 mL
